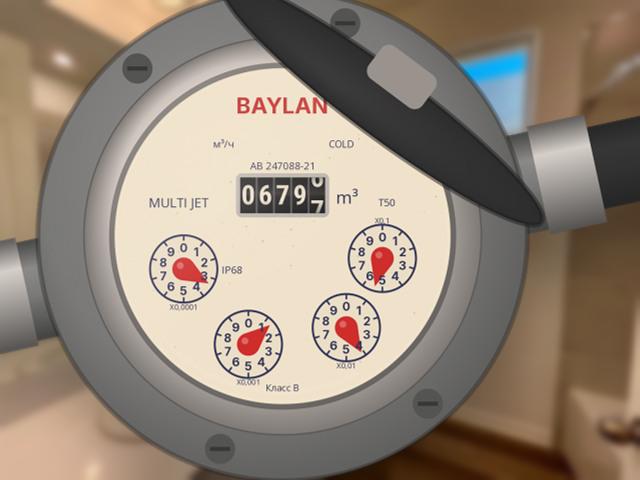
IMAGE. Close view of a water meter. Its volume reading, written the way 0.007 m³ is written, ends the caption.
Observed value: 6796.5413 m³
